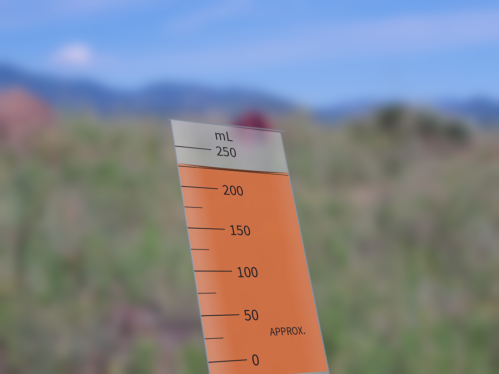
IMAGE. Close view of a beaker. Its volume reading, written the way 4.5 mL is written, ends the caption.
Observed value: 225 mL
